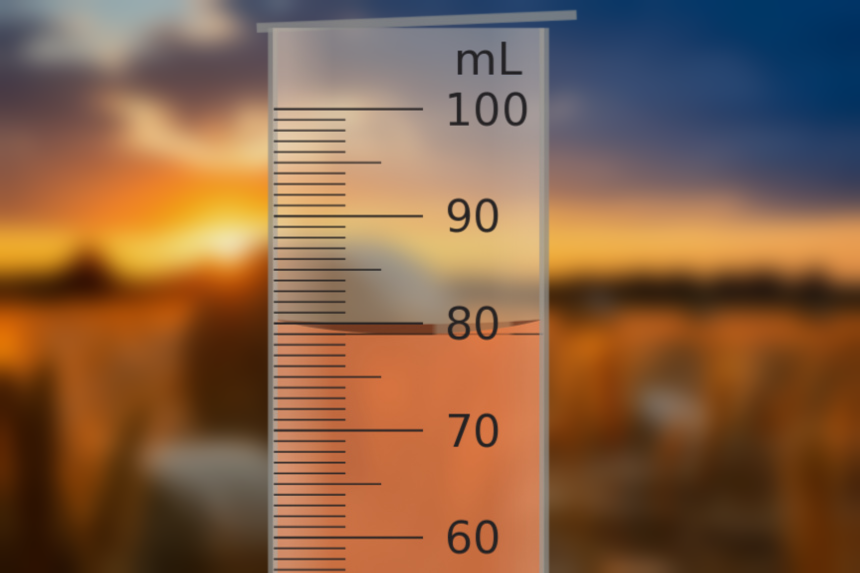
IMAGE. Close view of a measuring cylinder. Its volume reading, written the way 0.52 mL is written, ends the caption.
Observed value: 79 mL
